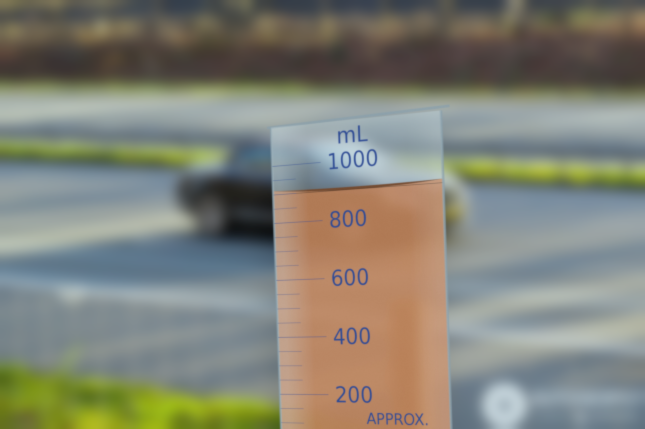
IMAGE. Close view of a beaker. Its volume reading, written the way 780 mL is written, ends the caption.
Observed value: 900 mL
